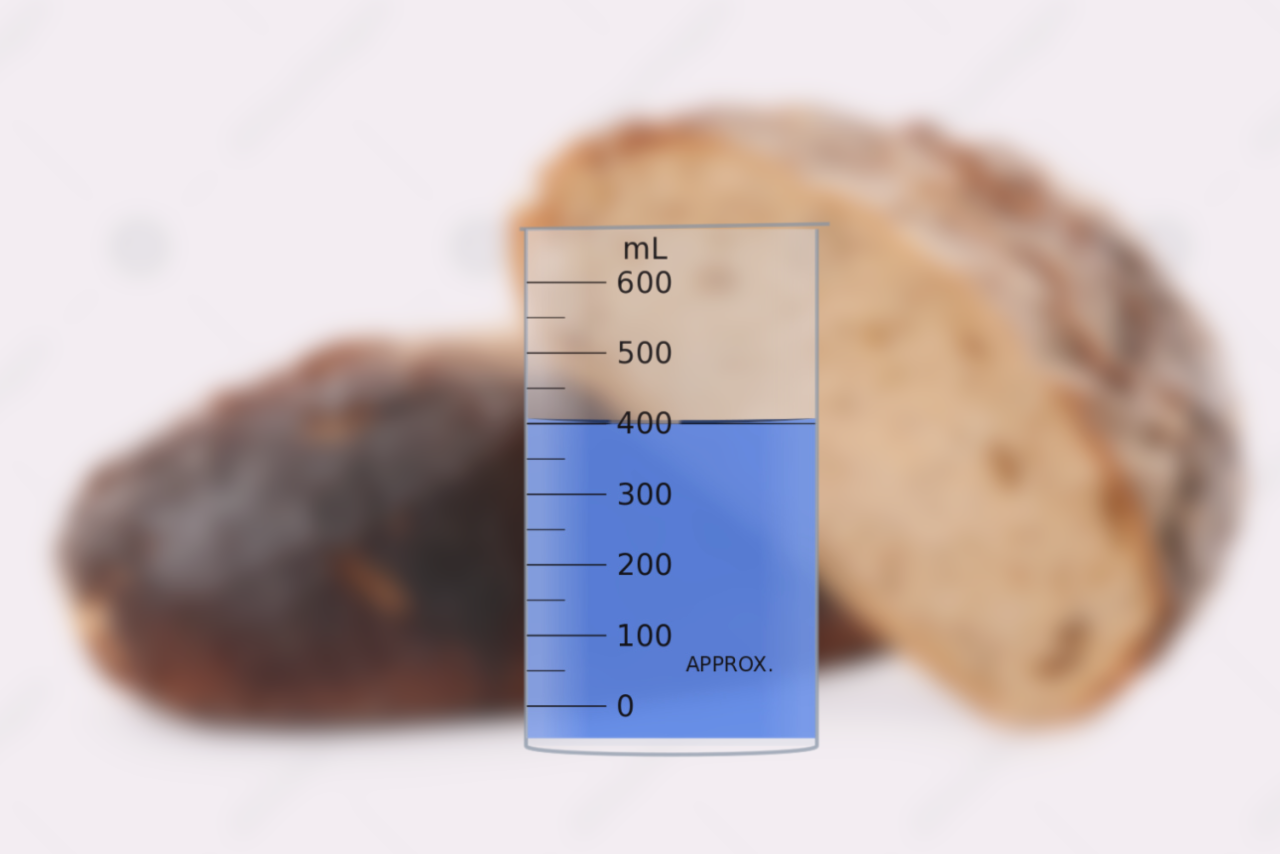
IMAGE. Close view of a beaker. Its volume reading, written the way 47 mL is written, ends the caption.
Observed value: 400 mL
